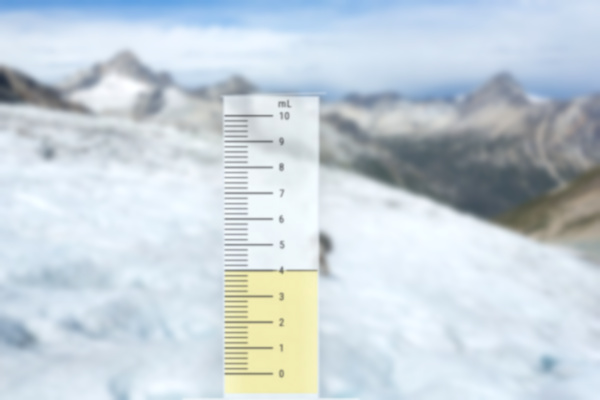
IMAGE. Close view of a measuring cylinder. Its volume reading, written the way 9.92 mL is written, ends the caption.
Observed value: 4 mL
